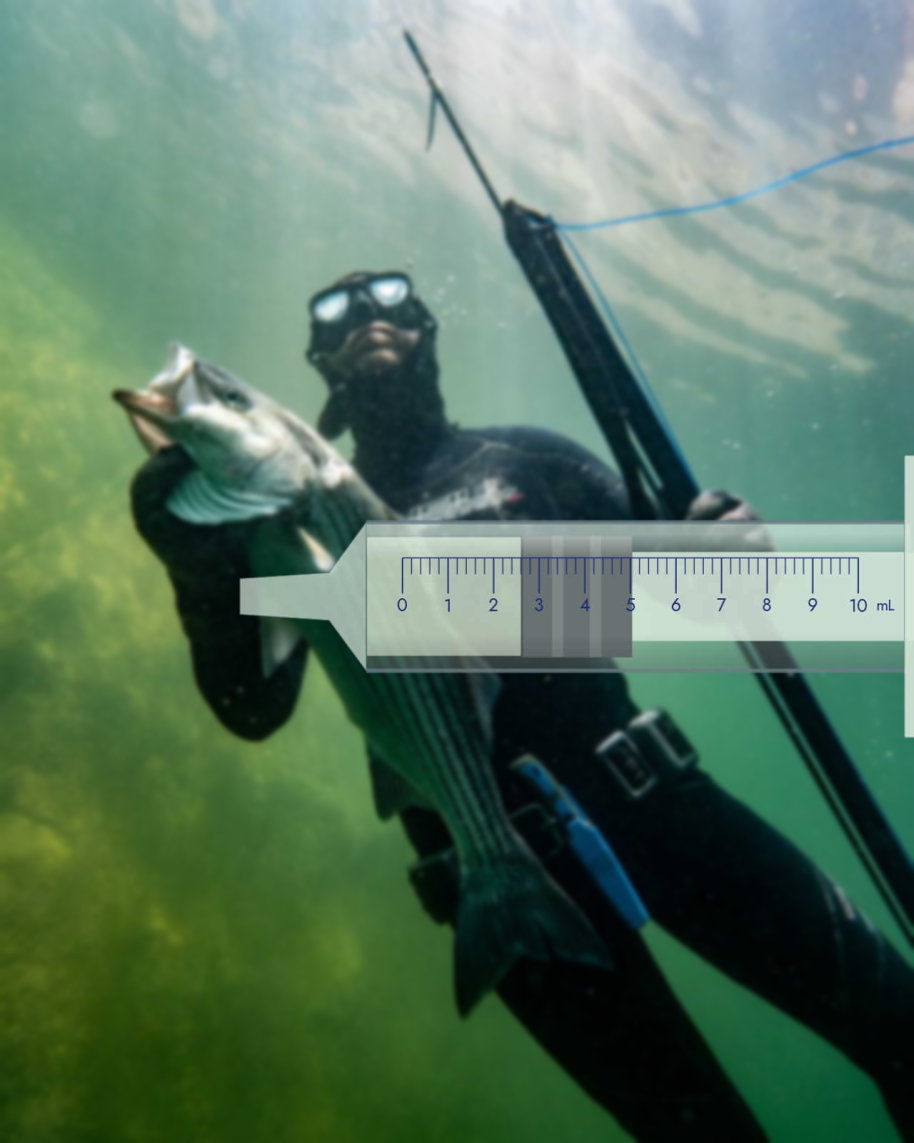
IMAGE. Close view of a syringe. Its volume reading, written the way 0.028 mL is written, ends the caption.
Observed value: 2.6 mL
